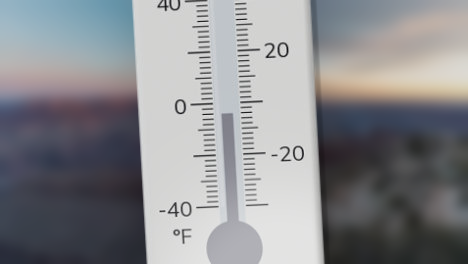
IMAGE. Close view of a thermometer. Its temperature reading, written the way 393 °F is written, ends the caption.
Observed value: -4 °F
